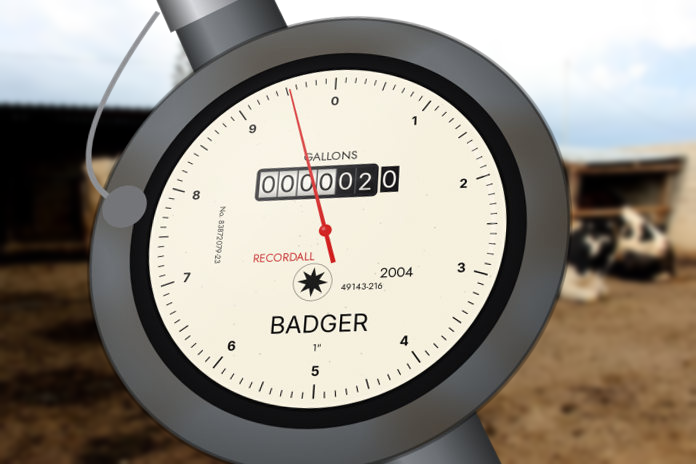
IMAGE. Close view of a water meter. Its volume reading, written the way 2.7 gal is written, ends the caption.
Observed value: 19.5 gal
